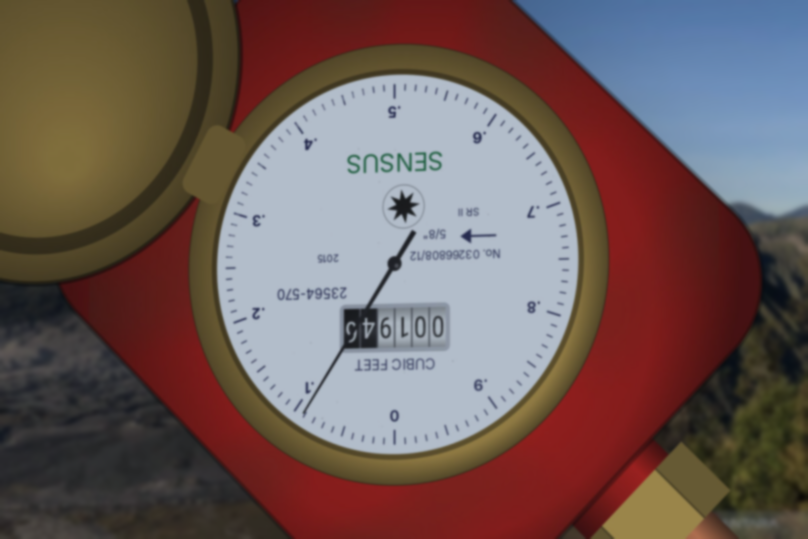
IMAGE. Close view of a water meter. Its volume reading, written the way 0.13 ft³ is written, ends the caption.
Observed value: 1946.09 ft³
